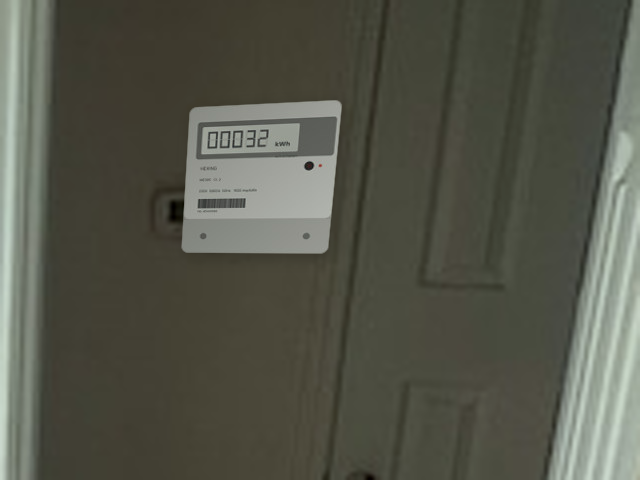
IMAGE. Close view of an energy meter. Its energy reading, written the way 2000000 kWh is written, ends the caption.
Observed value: 32 kWh
